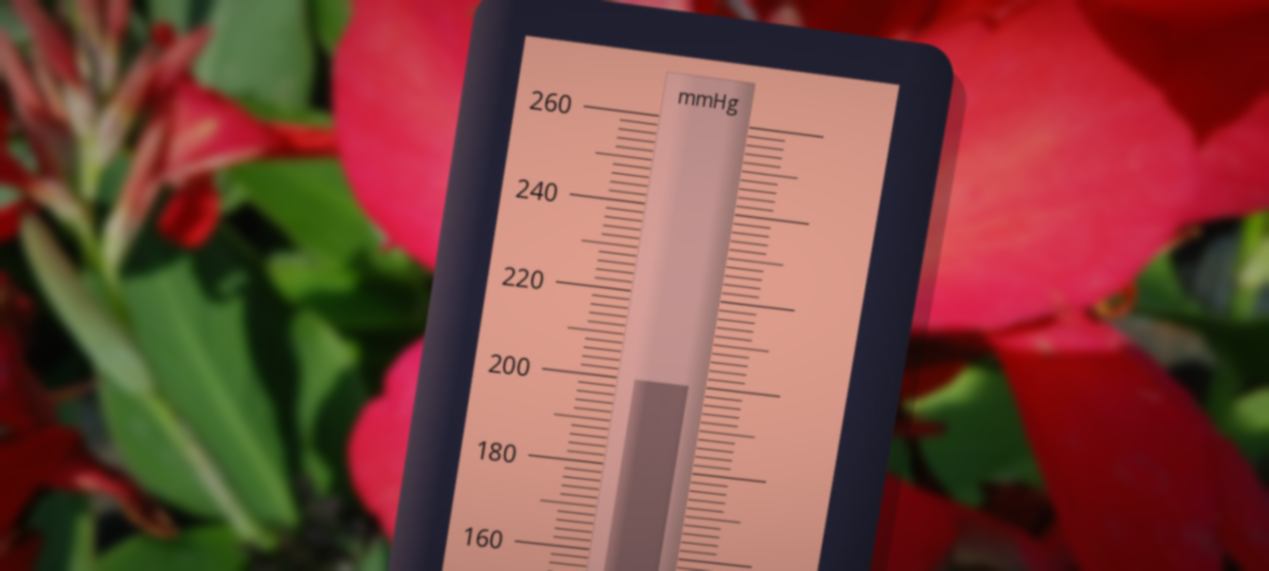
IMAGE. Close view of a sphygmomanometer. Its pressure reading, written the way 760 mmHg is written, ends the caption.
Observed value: 200 mmHg
